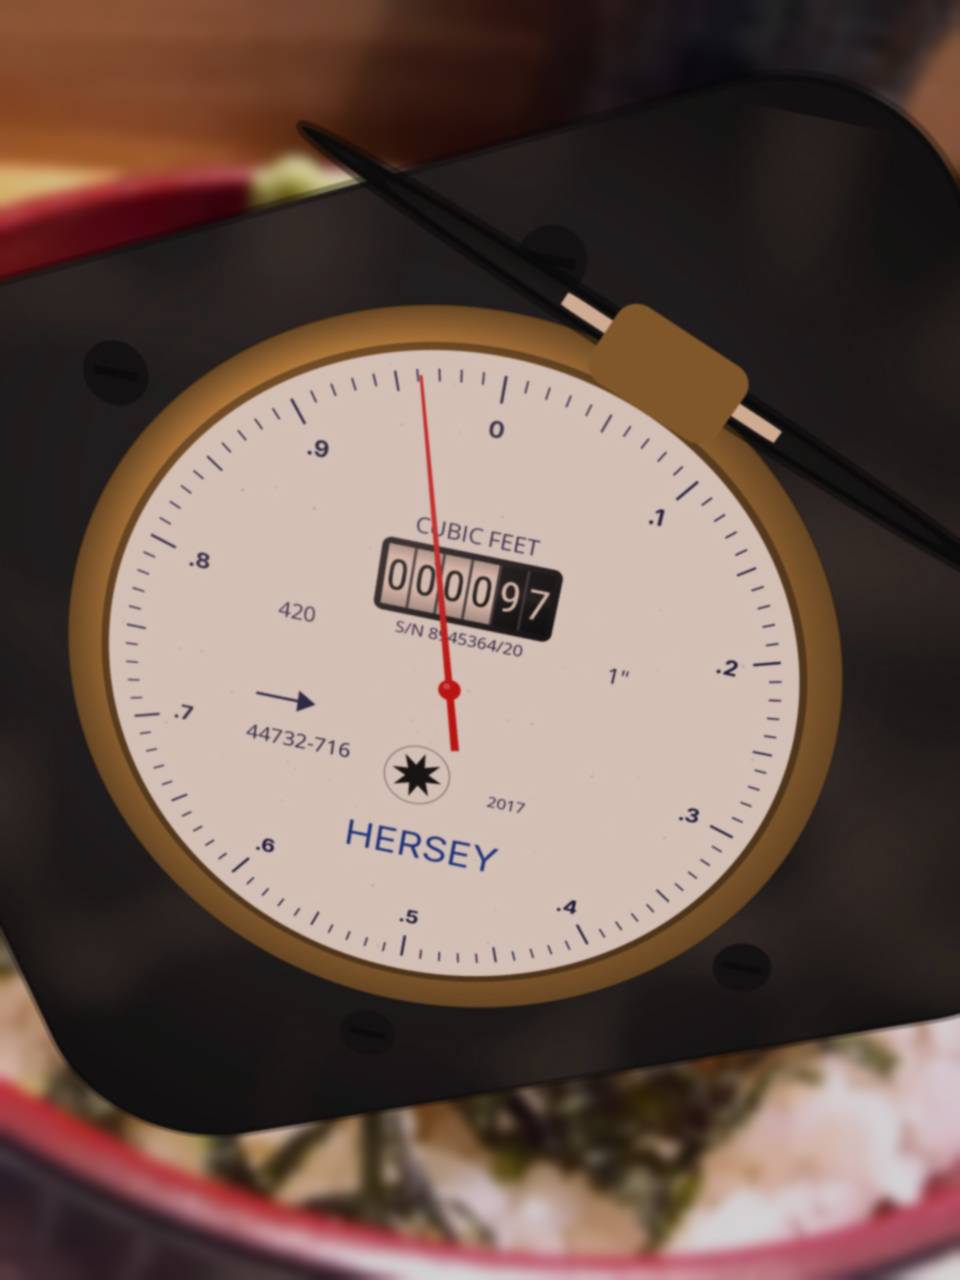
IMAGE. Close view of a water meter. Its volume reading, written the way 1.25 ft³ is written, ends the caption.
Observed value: 96.96 ft³
